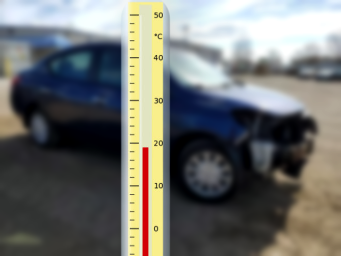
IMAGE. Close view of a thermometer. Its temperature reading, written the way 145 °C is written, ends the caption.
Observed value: 19 °C
